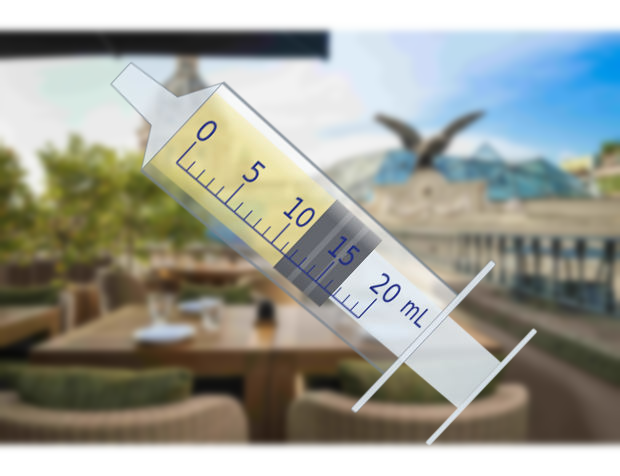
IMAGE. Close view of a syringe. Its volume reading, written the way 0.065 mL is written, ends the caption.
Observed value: 11.5 mL
